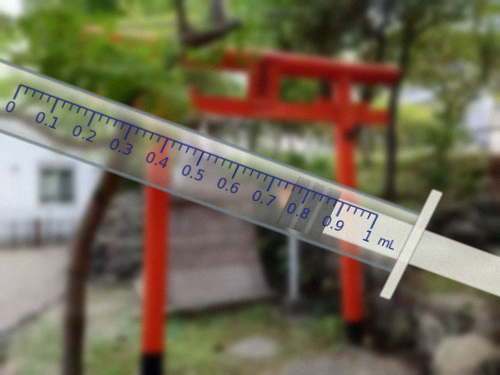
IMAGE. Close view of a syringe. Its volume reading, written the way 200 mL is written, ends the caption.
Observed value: 0.76 mL
